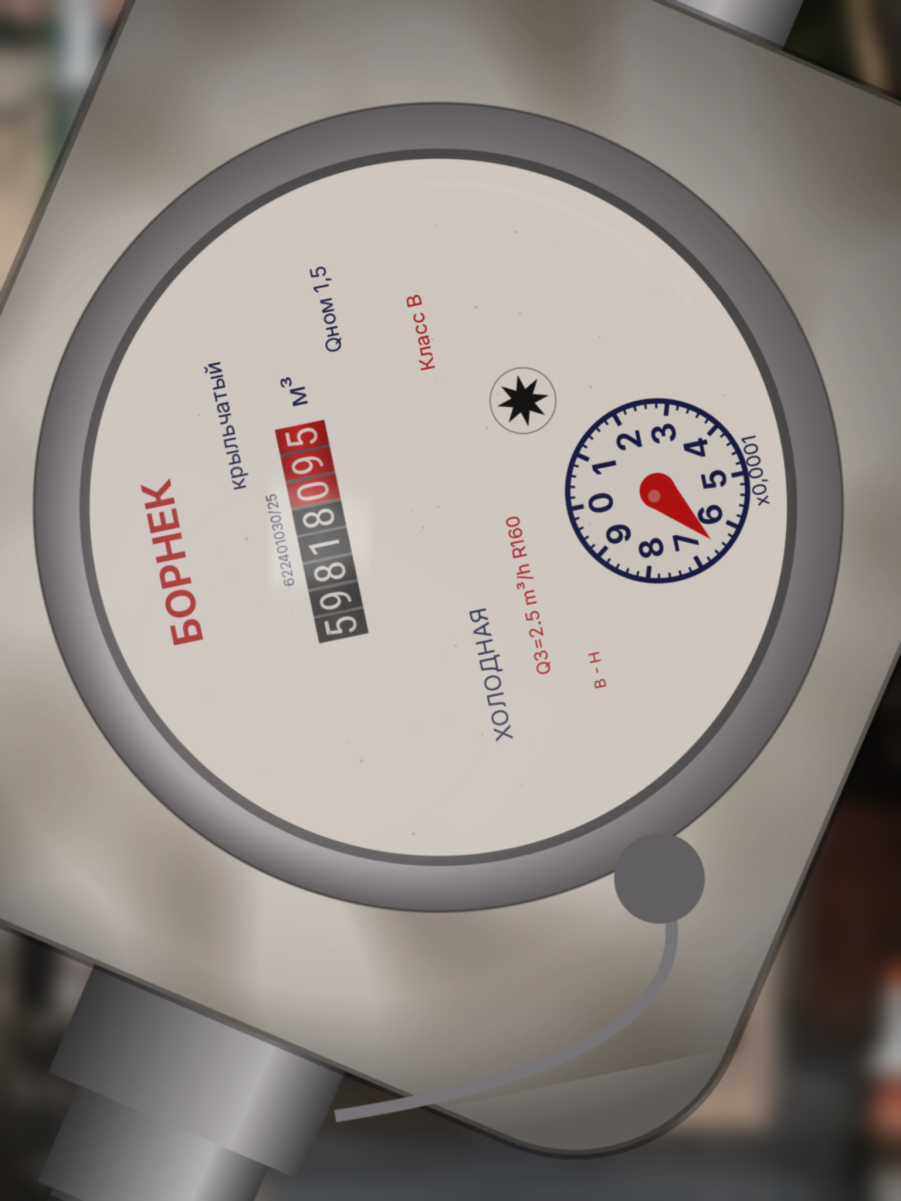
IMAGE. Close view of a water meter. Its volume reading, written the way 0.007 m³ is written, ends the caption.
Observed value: 59818.0956 m³
